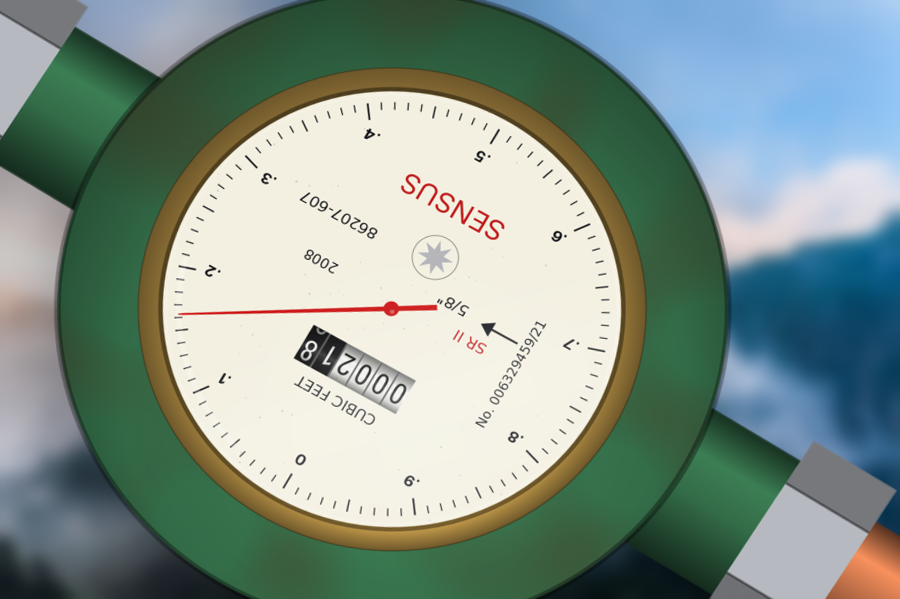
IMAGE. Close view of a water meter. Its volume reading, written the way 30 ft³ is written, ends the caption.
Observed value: 218.16 ft³
